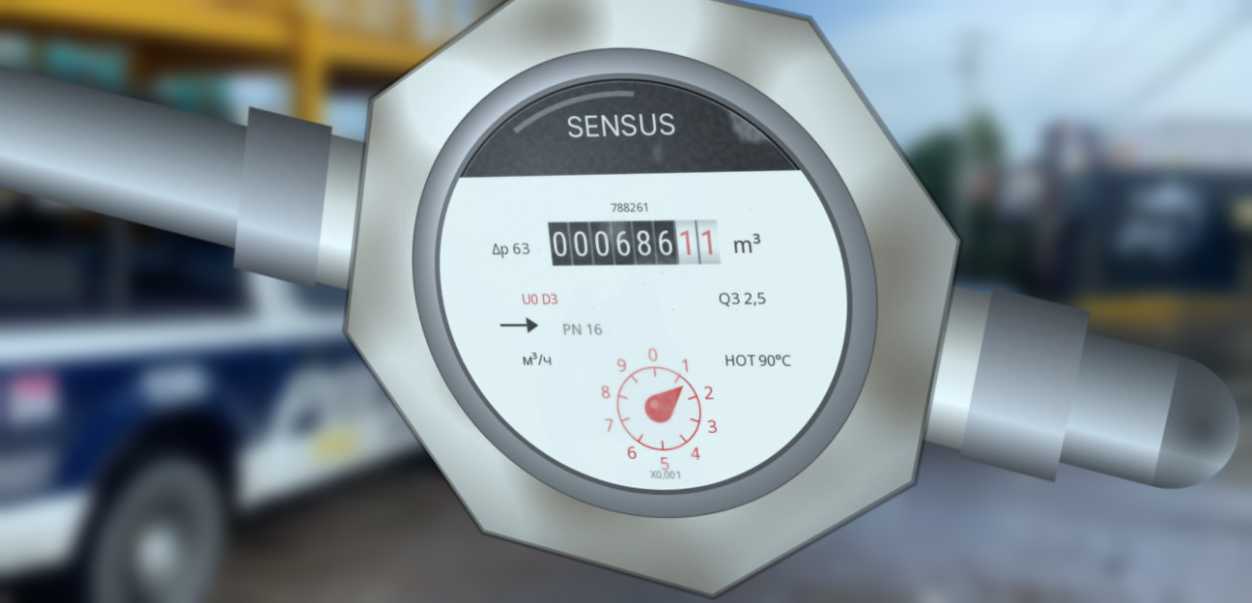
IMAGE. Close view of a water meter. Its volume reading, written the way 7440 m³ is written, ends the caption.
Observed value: 686.111 m³
